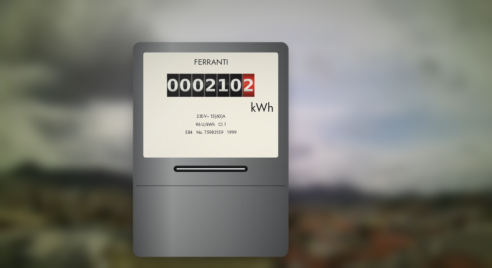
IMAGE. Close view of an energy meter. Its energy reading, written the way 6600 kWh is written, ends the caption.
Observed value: 210.2 kWh
